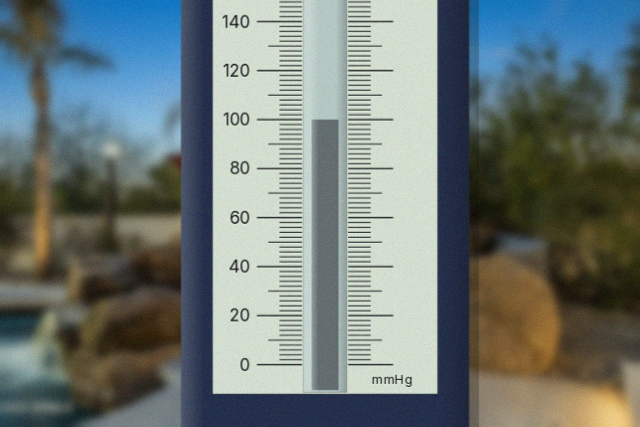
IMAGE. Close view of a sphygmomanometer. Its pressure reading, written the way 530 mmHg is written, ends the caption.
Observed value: 100 mmHg
